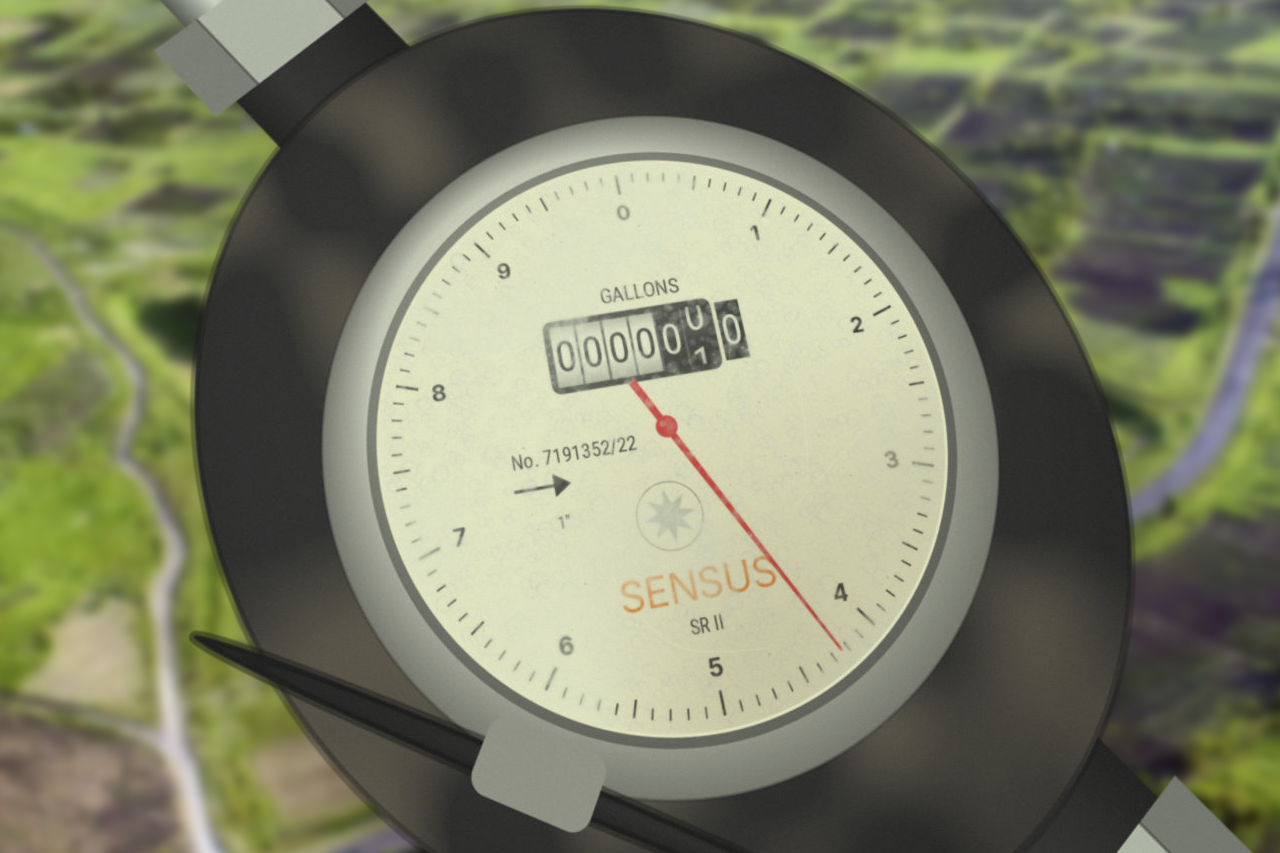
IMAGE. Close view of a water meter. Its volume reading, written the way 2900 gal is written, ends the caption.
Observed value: 4.2 gal
